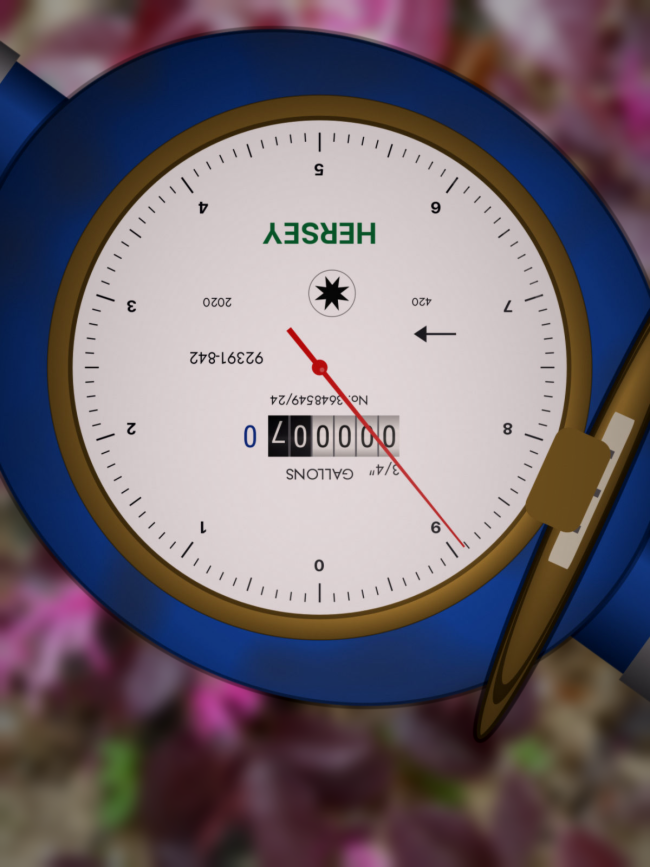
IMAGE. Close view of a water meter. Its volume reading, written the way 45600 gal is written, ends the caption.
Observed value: 68.9 gal
